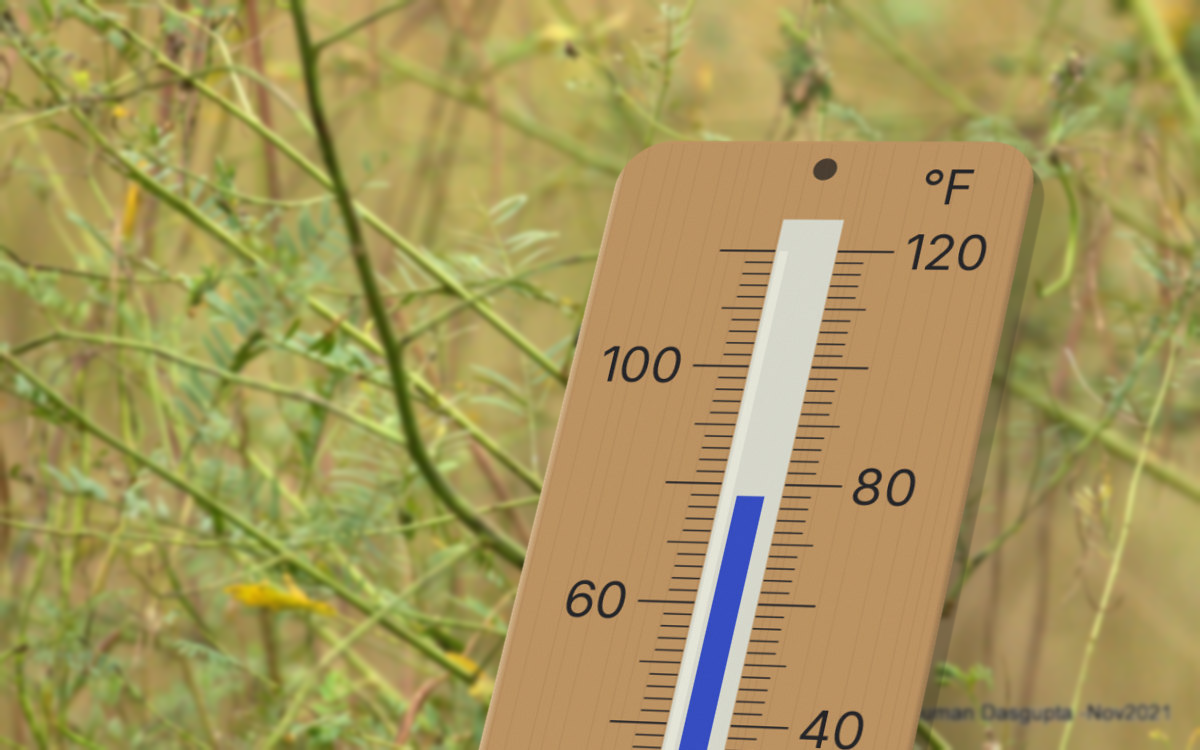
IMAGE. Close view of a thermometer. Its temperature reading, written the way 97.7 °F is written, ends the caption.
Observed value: 78 °F
